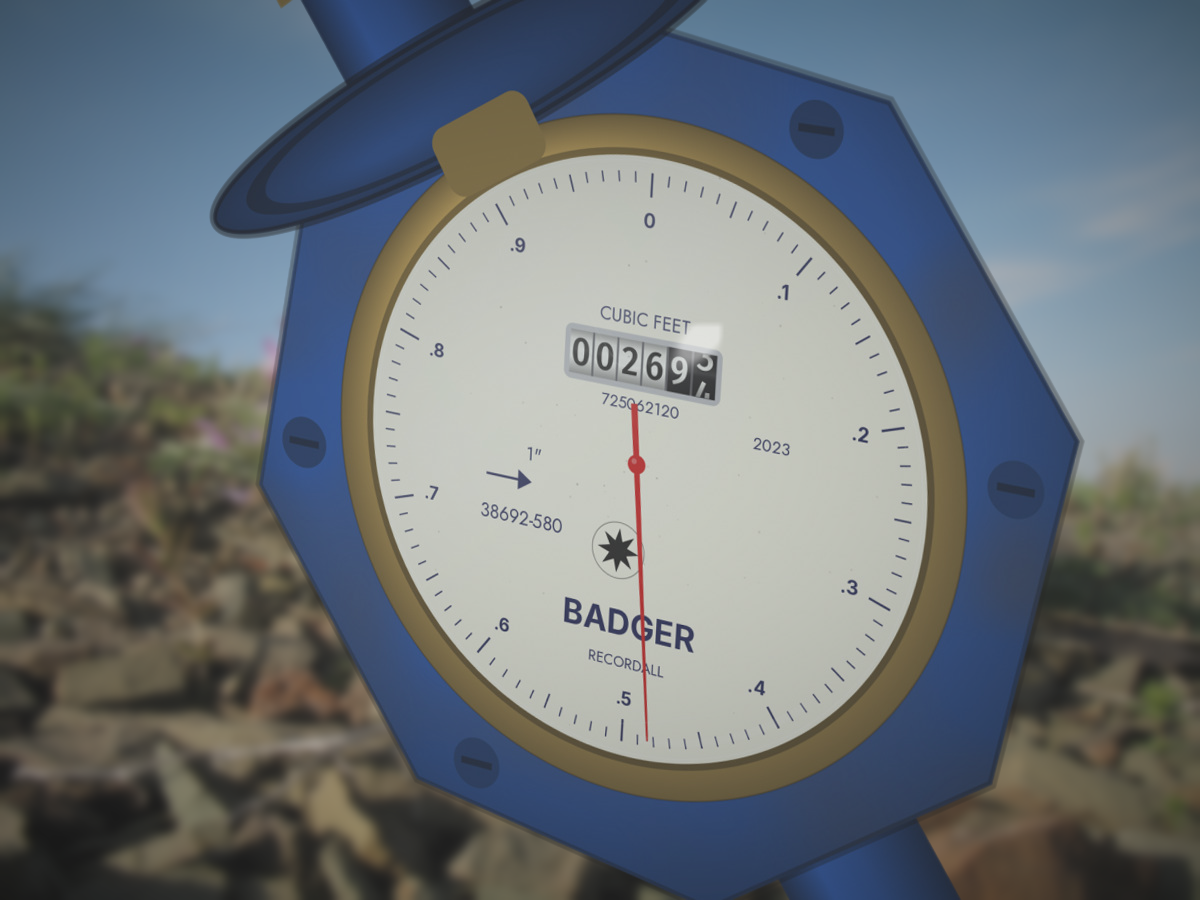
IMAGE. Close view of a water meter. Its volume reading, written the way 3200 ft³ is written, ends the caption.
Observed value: 2693.48 ft³
